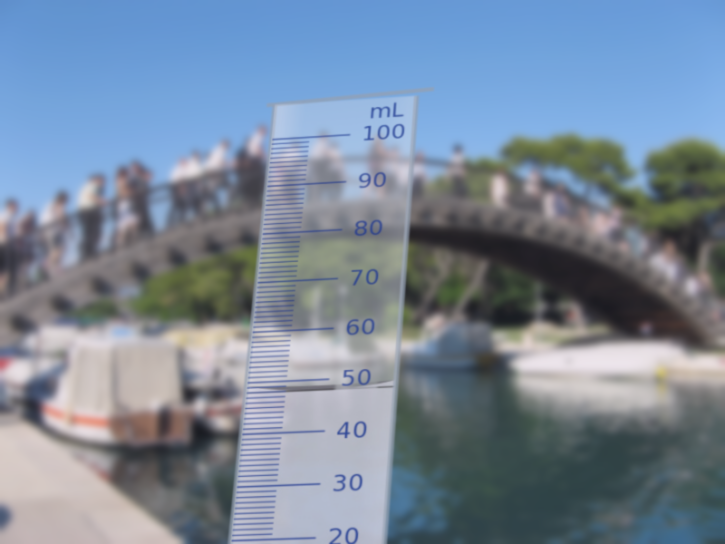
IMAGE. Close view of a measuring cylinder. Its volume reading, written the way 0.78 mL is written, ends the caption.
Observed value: 48 mL
